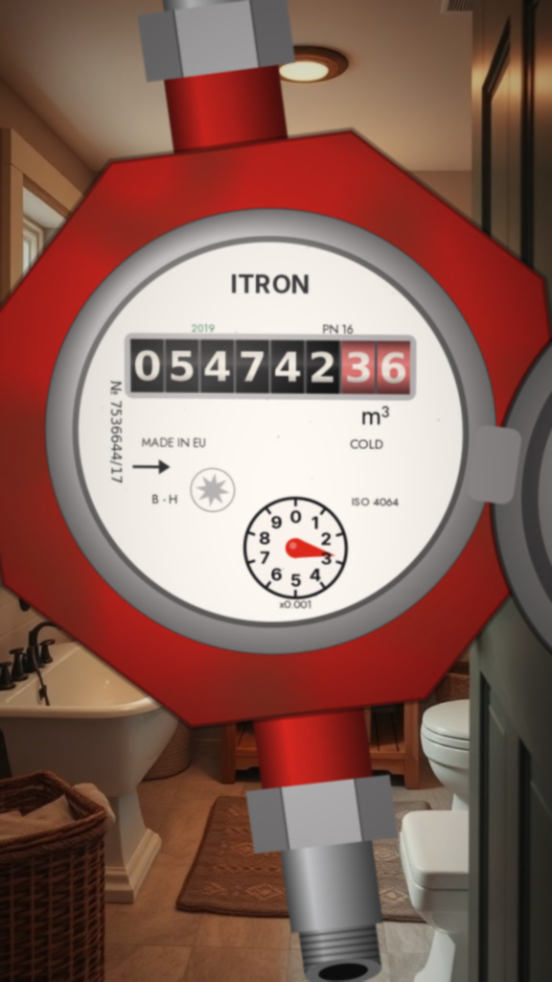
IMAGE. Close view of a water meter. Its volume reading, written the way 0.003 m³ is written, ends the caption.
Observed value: 54742.362 m³
